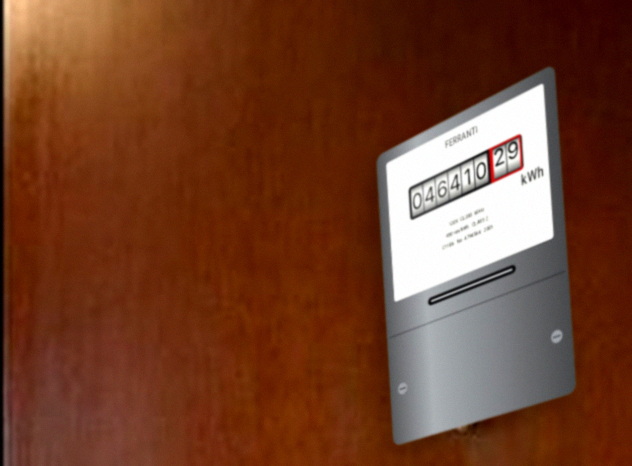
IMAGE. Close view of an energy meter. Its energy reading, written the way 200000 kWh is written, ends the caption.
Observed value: 46410.29 kWh
